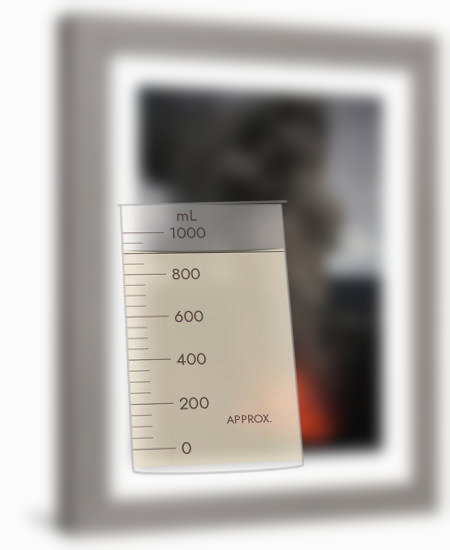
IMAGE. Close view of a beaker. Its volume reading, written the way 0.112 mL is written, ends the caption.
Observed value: 900 mL
